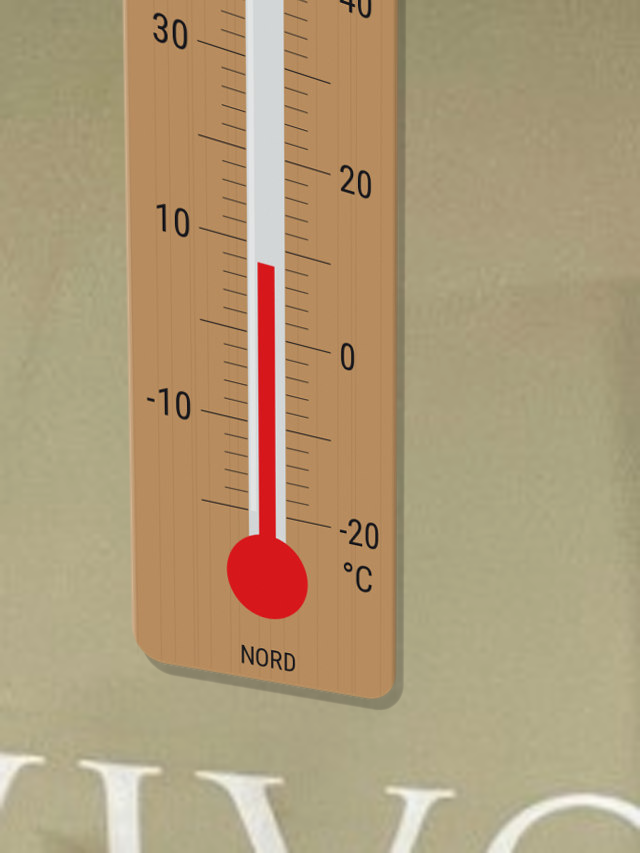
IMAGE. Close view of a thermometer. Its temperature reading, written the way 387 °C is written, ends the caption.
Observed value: 8 °C
